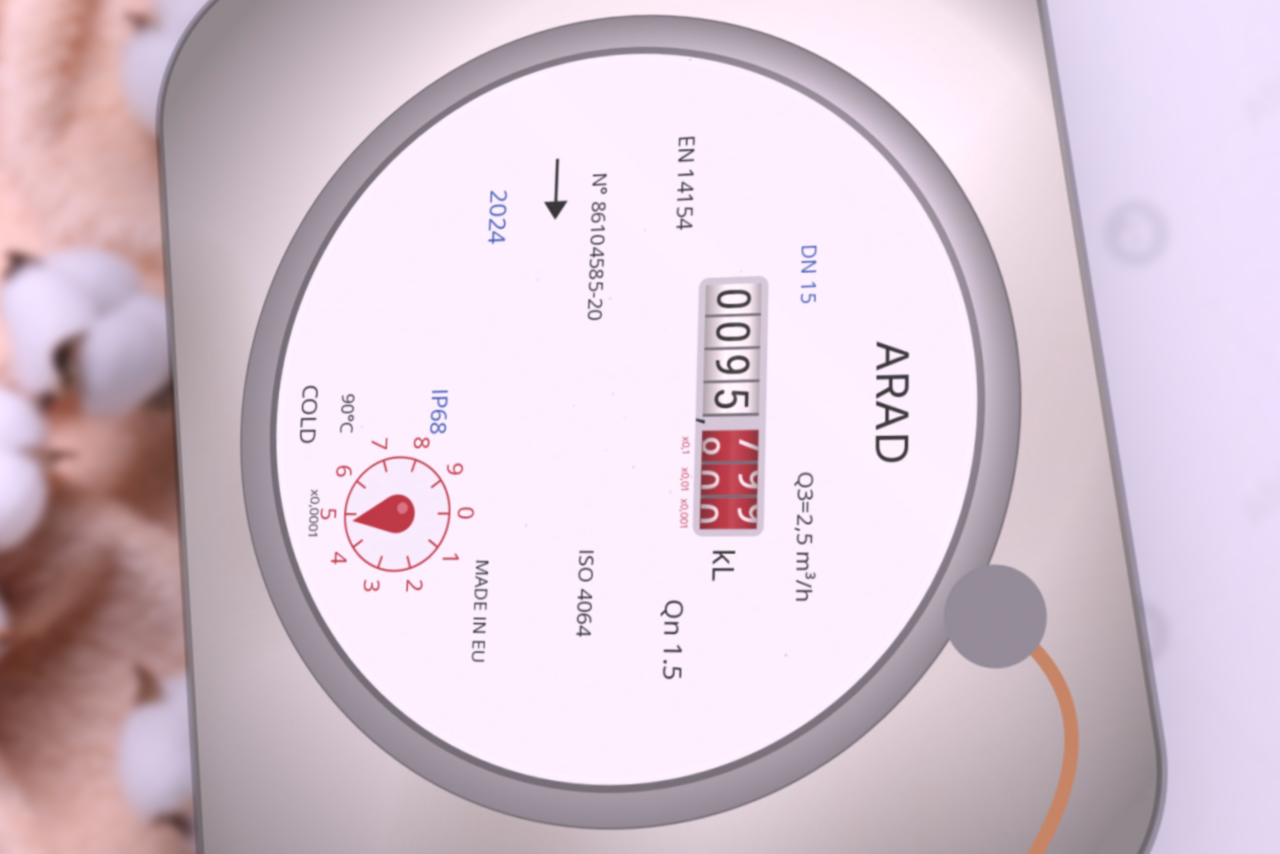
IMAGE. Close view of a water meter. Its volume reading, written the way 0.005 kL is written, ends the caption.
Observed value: 95.7994 kL
